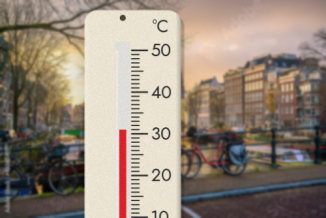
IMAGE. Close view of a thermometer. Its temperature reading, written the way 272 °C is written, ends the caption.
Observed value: 31 °C
